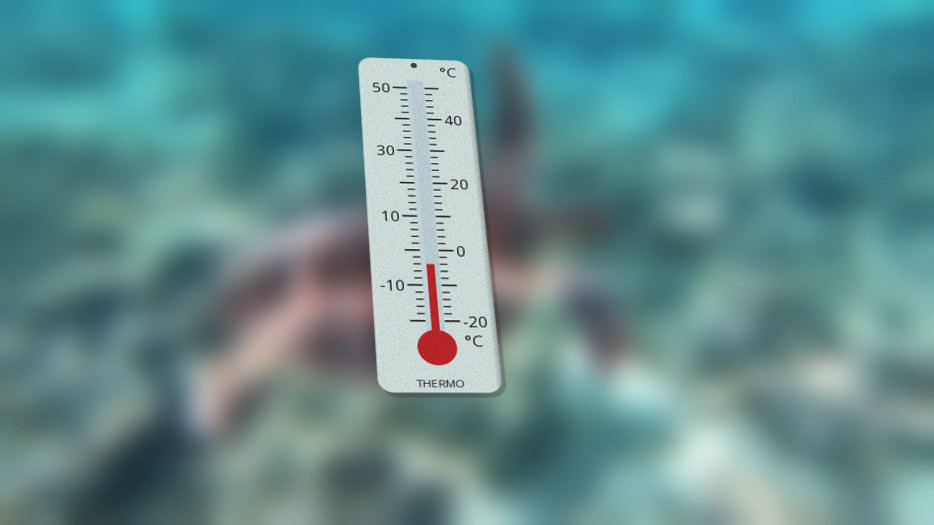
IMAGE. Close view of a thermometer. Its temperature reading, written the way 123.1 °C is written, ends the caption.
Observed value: -4 °C
